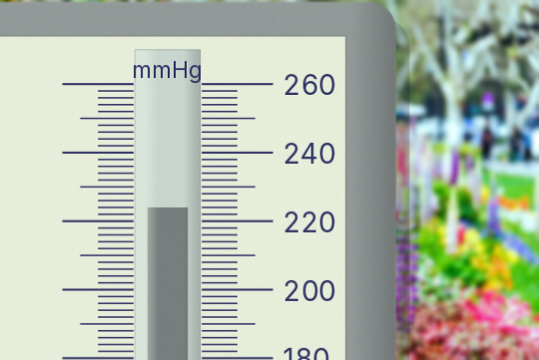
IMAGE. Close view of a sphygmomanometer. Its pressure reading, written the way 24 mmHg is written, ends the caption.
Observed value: 224 mmHg
